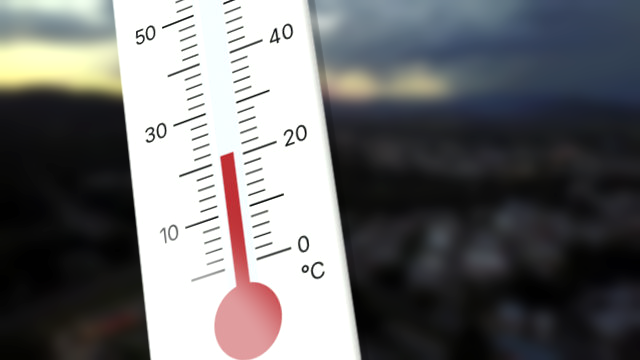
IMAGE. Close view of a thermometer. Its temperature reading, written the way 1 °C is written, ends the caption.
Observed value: 21 °C
